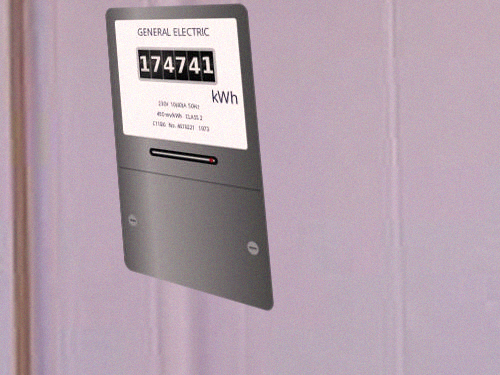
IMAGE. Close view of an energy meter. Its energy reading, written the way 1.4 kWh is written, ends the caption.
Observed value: 174741 kWh
